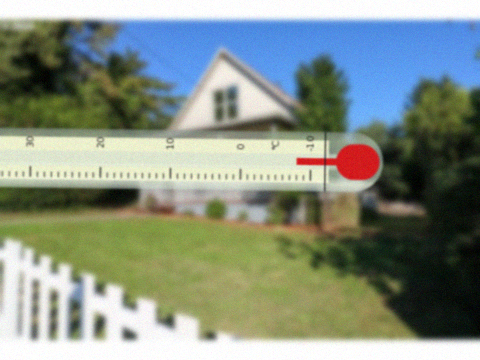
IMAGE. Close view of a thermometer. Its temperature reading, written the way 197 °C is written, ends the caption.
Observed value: -8 °C
